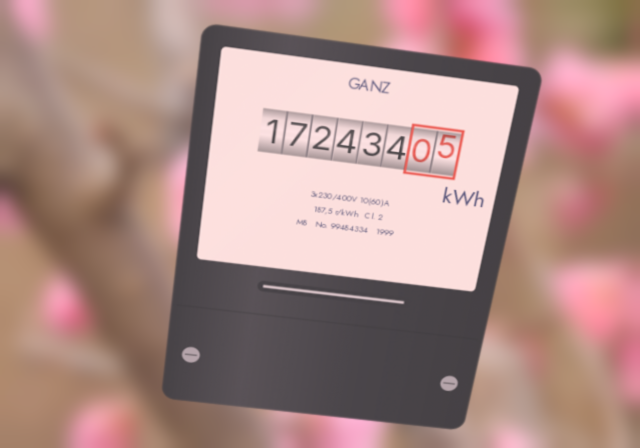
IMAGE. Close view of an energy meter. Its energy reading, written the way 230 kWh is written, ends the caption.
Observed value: 172434.05 kWh
